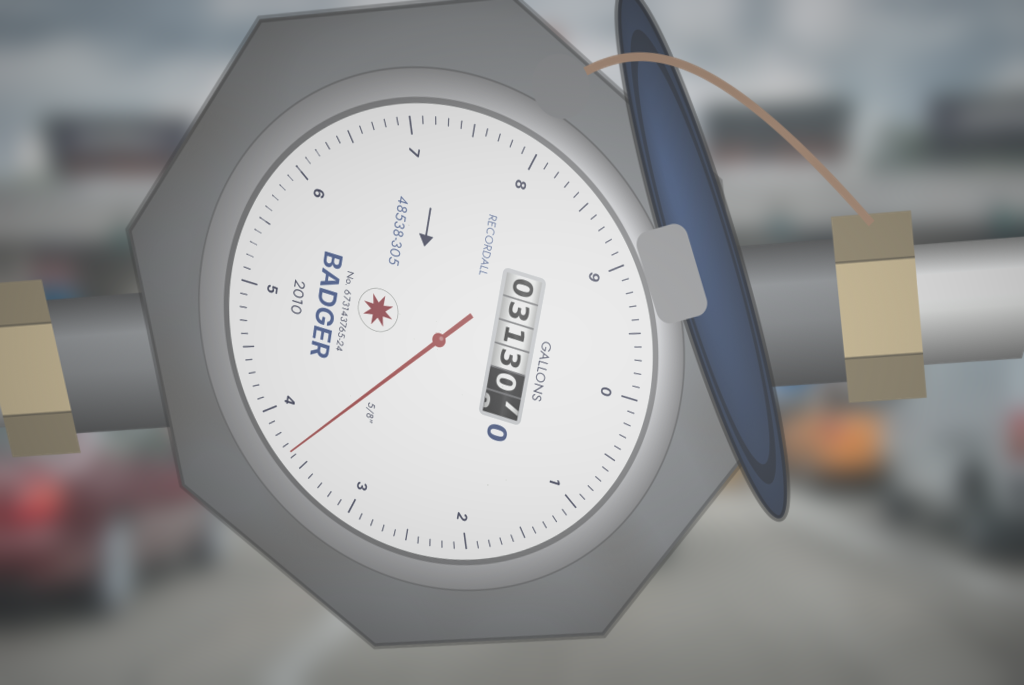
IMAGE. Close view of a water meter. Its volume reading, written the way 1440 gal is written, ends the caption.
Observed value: 313073.6 gal
